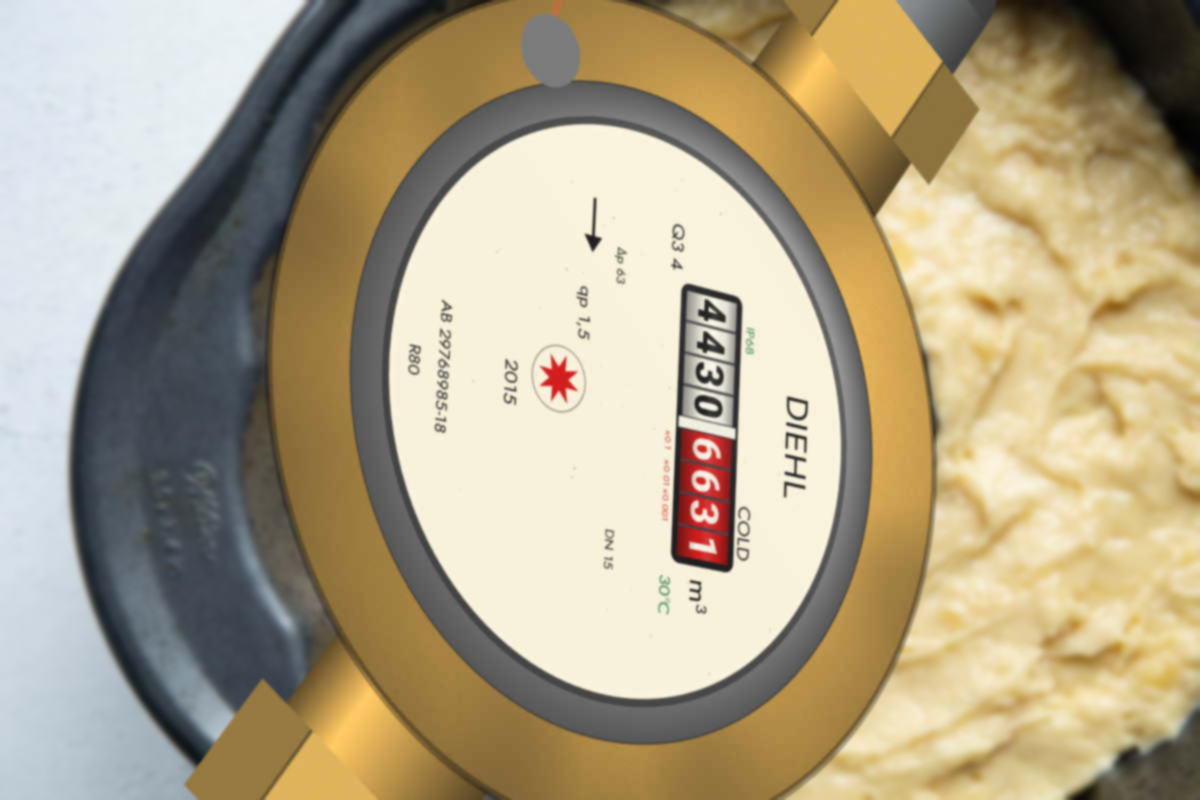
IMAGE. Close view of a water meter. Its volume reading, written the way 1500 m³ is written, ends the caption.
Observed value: 4430.6631 m³
